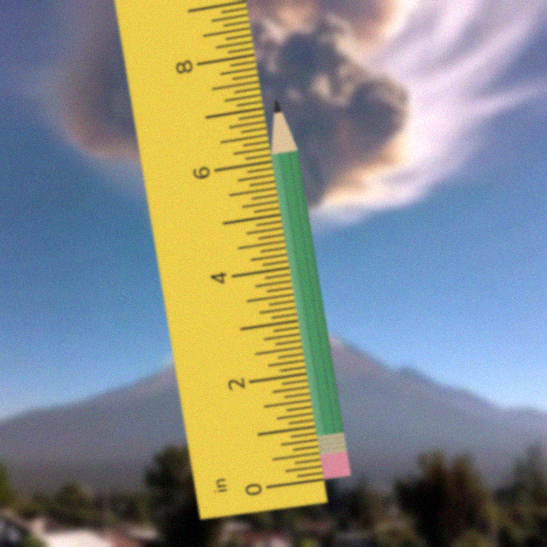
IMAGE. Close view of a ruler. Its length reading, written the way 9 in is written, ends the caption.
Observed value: 7.125 in
